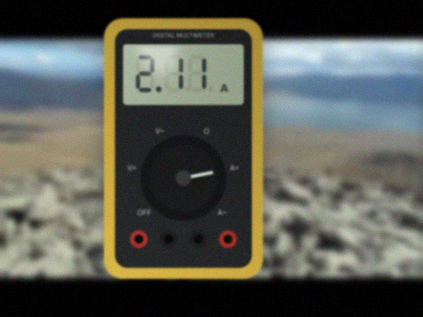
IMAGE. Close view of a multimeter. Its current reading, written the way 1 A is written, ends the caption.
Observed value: 2.11 A
